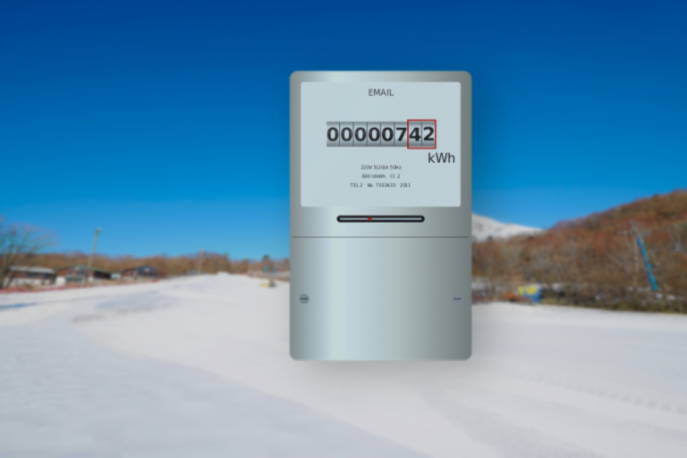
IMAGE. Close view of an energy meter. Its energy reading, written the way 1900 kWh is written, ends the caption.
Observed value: 7.42 kWh
